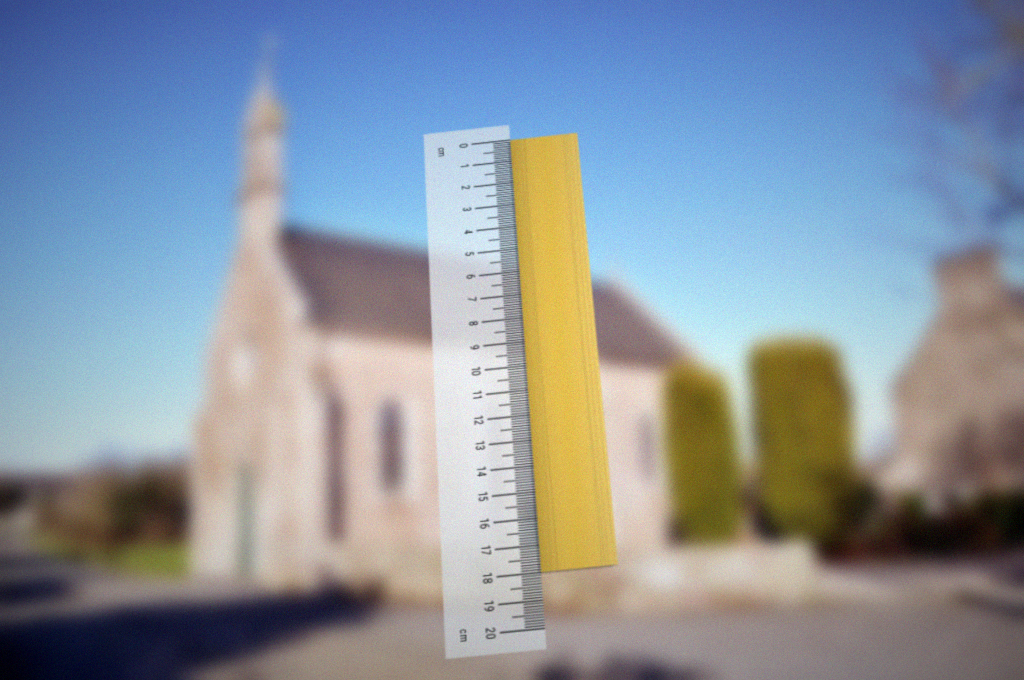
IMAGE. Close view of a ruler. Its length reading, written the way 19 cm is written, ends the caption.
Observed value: 18 cm
